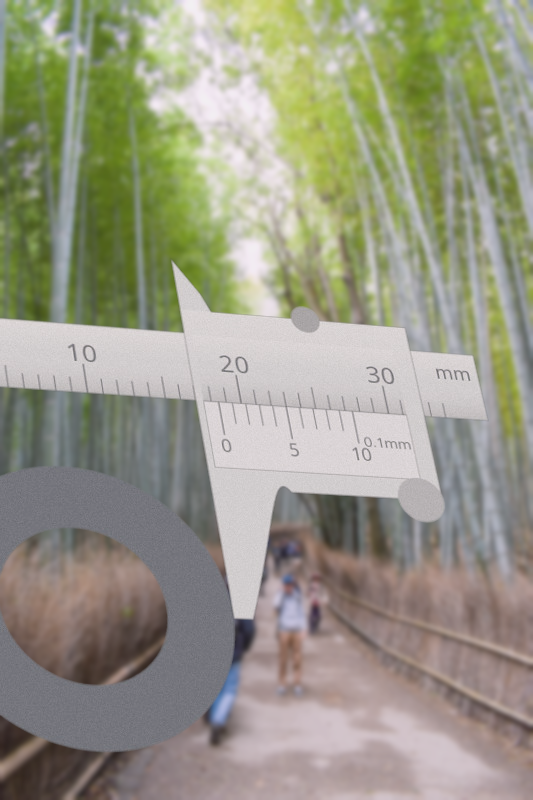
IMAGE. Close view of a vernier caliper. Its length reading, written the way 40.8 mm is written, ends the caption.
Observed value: 18.5 mm
